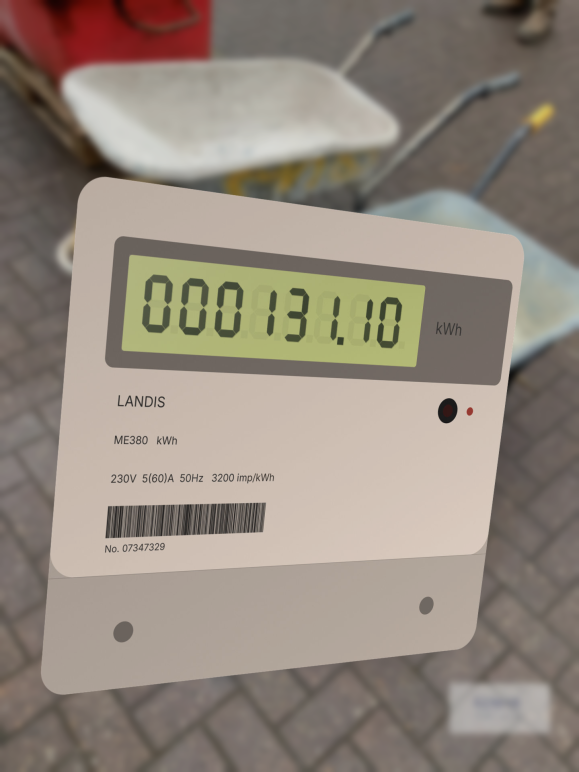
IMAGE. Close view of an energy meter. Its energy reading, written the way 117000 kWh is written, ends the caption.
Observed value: 131.10 kWh
